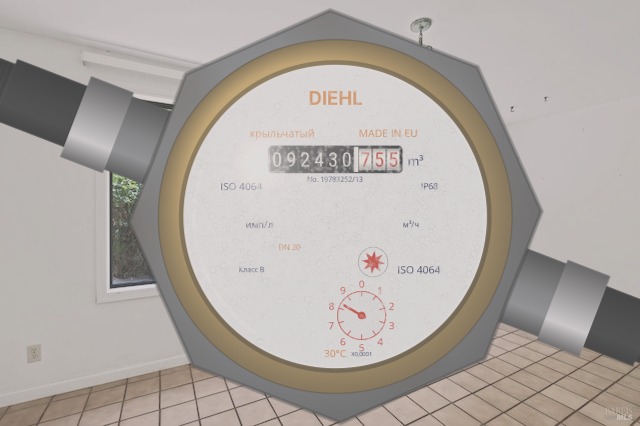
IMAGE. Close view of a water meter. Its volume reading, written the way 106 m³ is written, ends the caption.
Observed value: 92430.7558 m³
